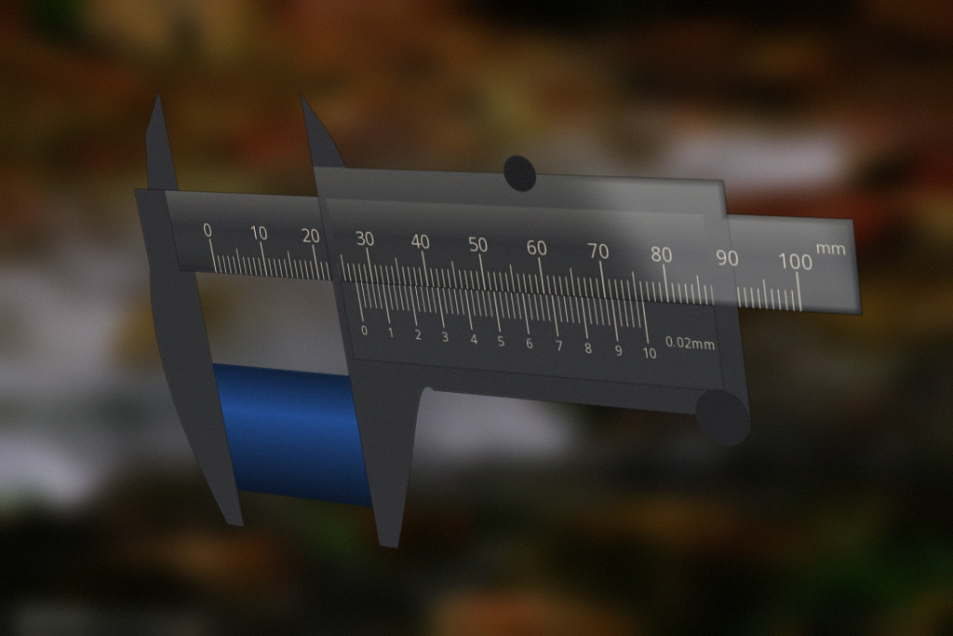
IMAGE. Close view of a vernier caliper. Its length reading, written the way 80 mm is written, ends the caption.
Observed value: 27.0 mm
